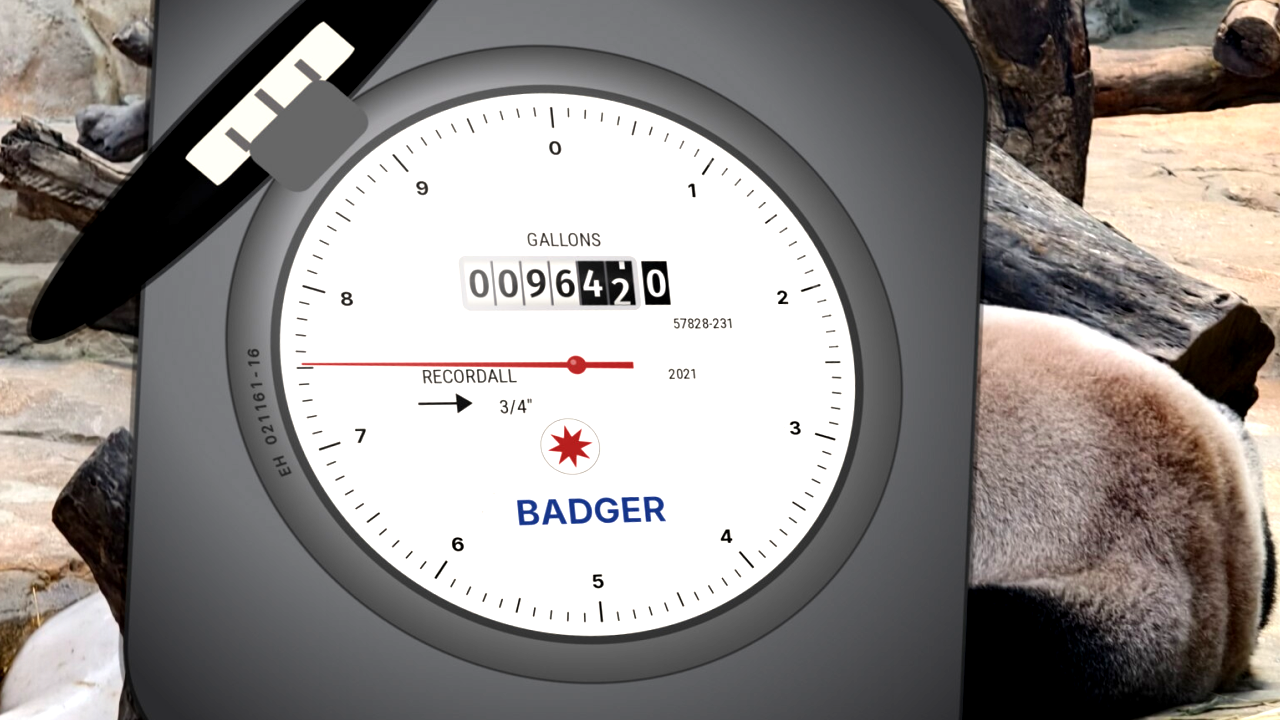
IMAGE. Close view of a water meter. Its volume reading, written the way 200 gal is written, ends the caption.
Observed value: 96417.5 gal
